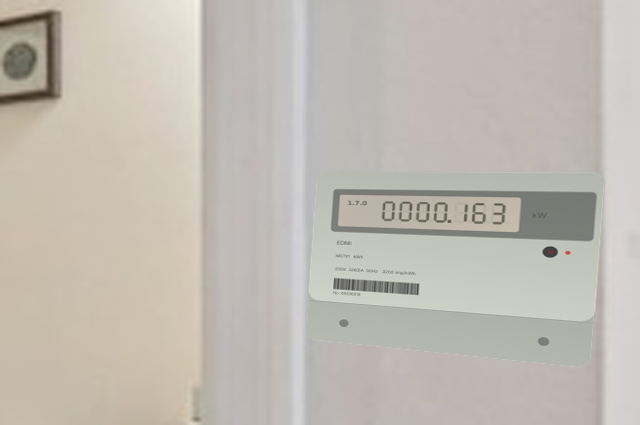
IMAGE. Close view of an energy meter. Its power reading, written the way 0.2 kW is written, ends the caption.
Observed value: 0.163 kW
